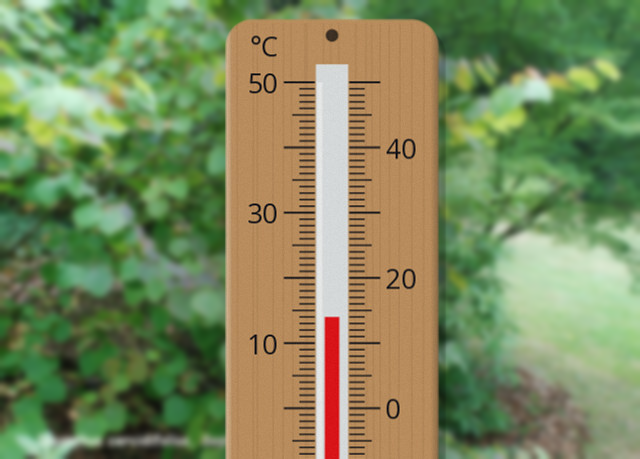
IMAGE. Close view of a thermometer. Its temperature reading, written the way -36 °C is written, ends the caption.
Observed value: 14 °C
